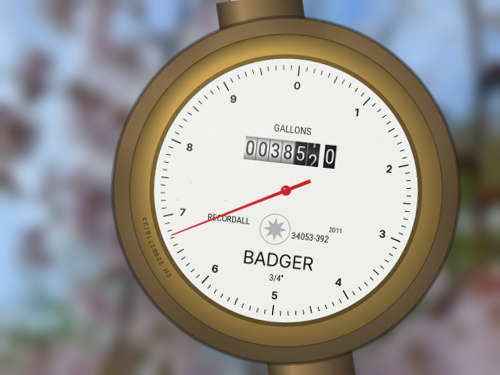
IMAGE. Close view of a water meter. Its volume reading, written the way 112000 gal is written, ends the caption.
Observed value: 38516.7 gal
